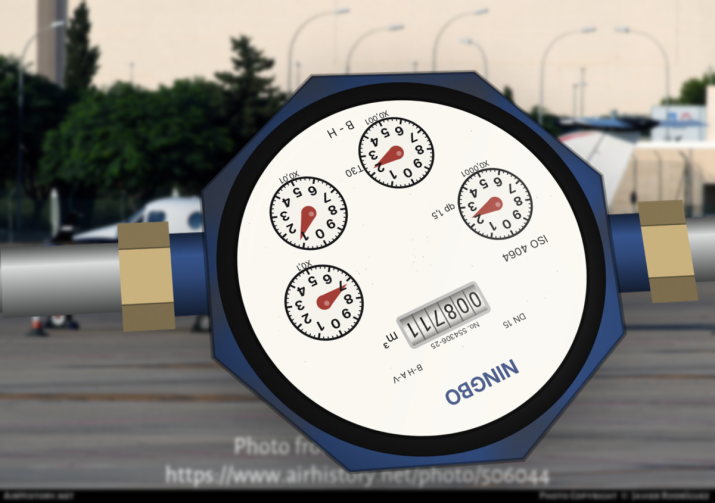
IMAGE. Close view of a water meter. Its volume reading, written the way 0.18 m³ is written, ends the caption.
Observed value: 8711.7122 m³
